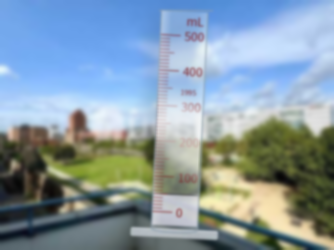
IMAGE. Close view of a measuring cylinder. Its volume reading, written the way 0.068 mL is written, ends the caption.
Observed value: 50 mL
